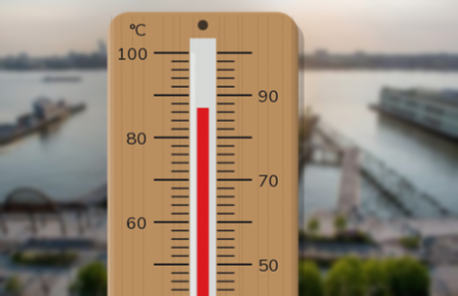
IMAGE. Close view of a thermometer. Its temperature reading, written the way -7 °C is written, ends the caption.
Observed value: 87 °C
